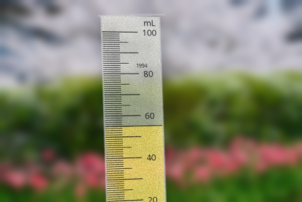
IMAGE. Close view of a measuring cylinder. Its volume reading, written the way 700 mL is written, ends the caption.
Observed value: 55 mL
